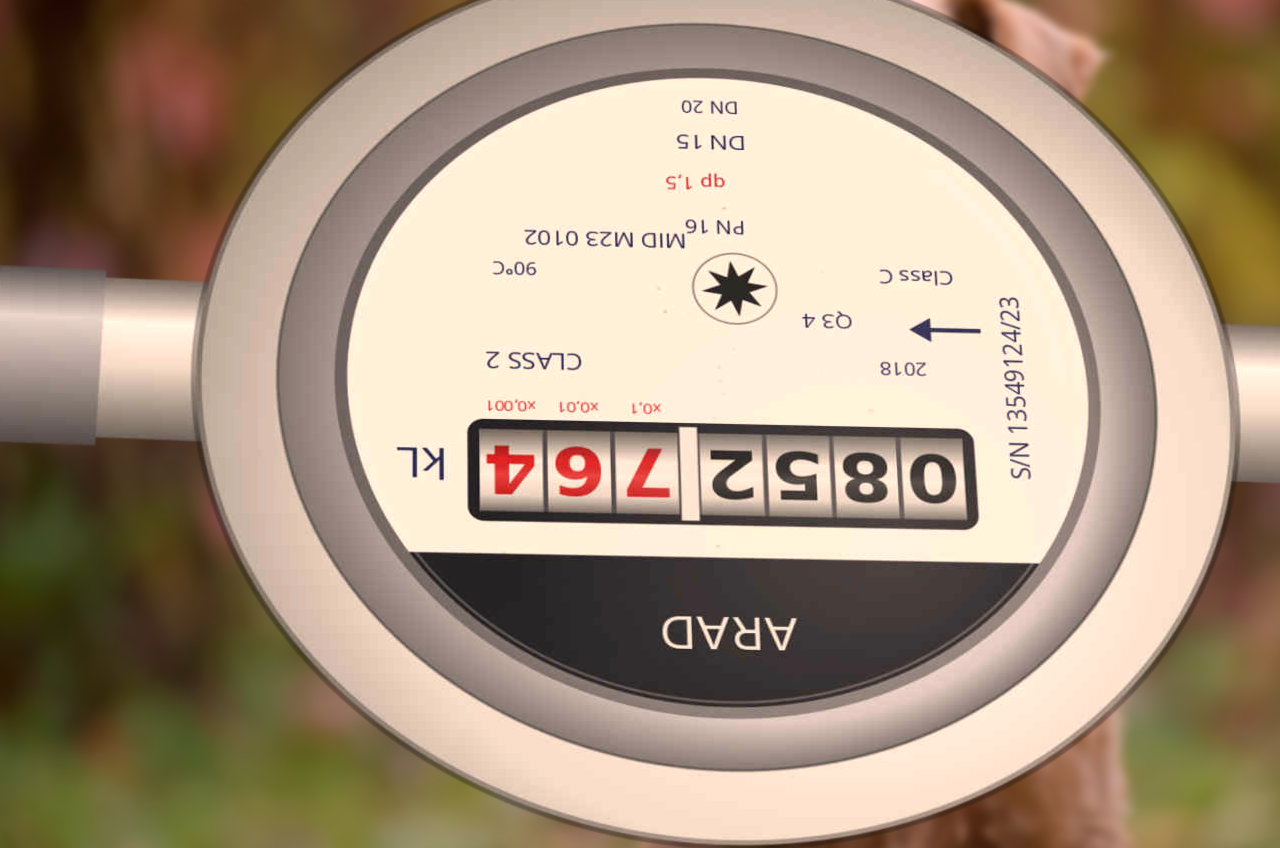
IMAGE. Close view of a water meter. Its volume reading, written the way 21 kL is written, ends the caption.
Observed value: 852.764 kL
